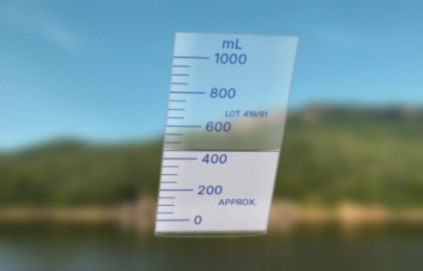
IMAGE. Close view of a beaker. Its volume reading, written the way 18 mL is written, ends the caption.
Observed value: 450 mL
